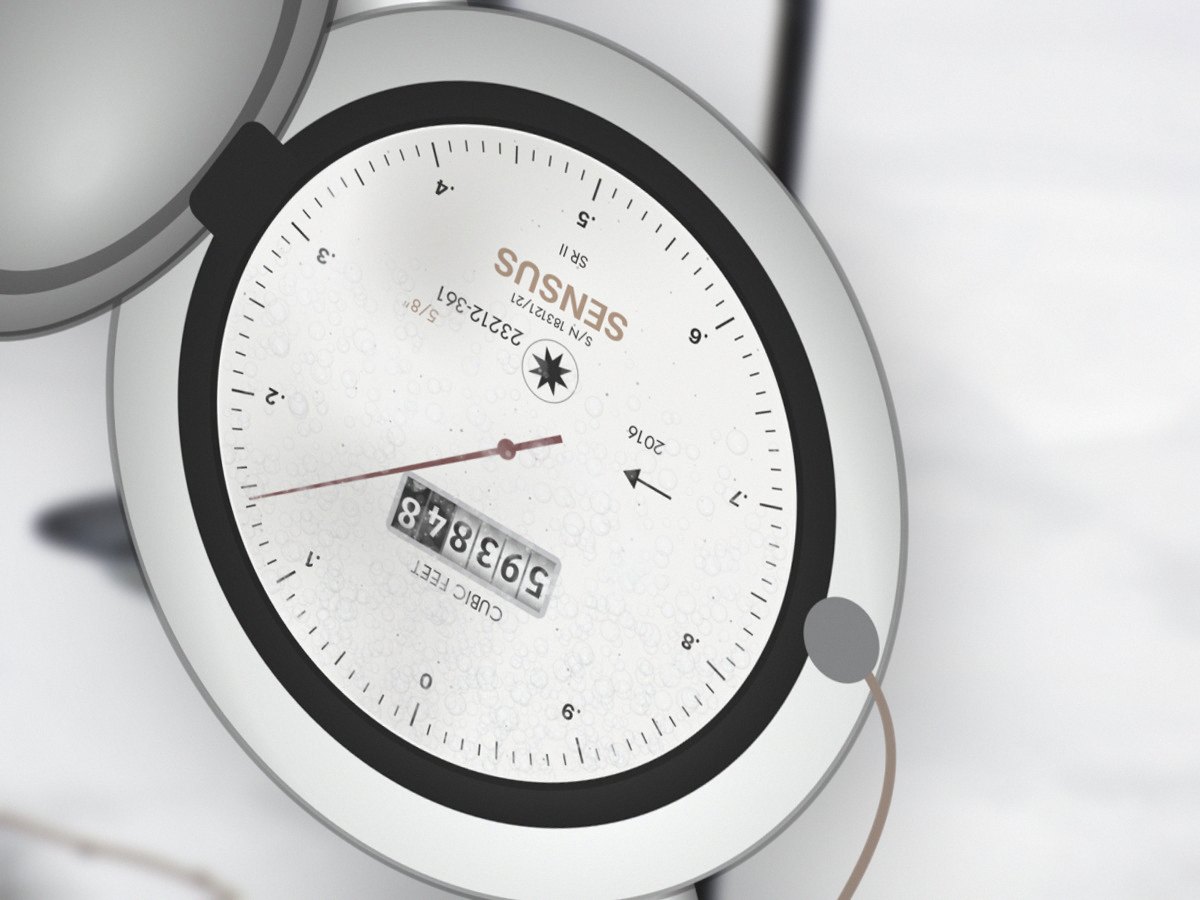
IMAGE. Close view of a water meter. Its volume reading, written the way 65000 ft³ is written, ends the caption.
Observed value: 593848.14 ft³
